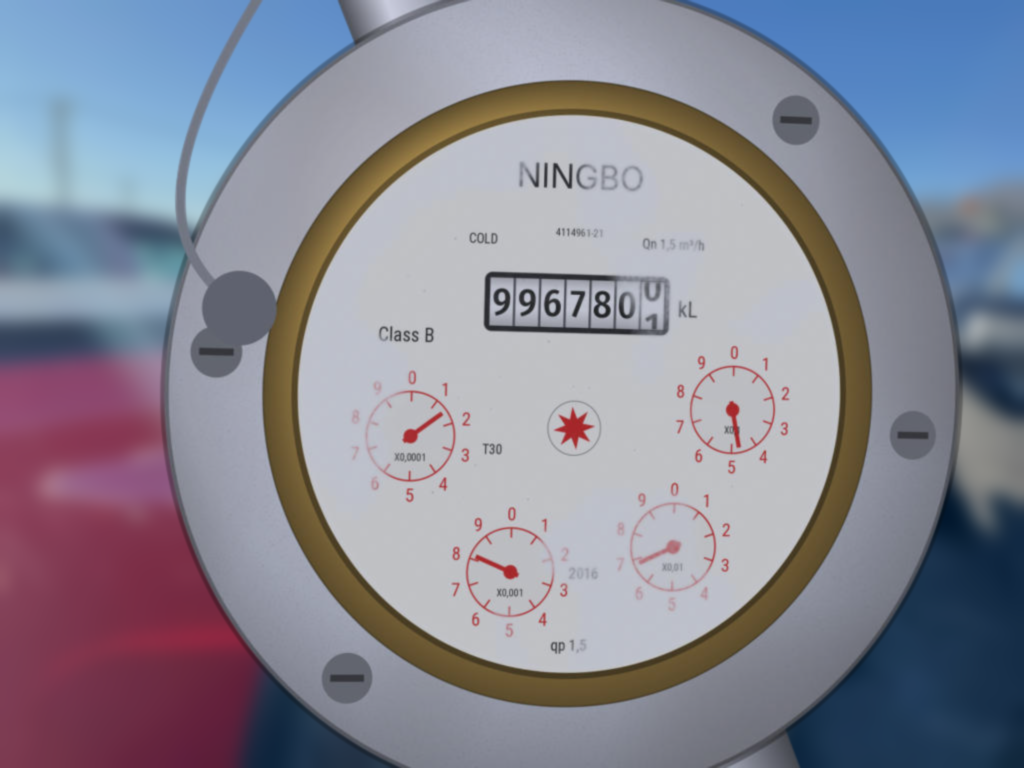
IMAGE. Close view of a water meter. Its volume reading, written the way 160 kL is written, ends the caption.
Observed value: 9967800.4681 kL
